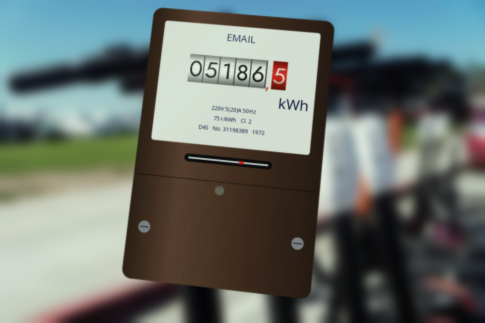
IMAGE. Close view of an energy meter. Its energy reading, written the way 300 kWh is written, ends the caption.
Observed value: 5186.5 kWh
